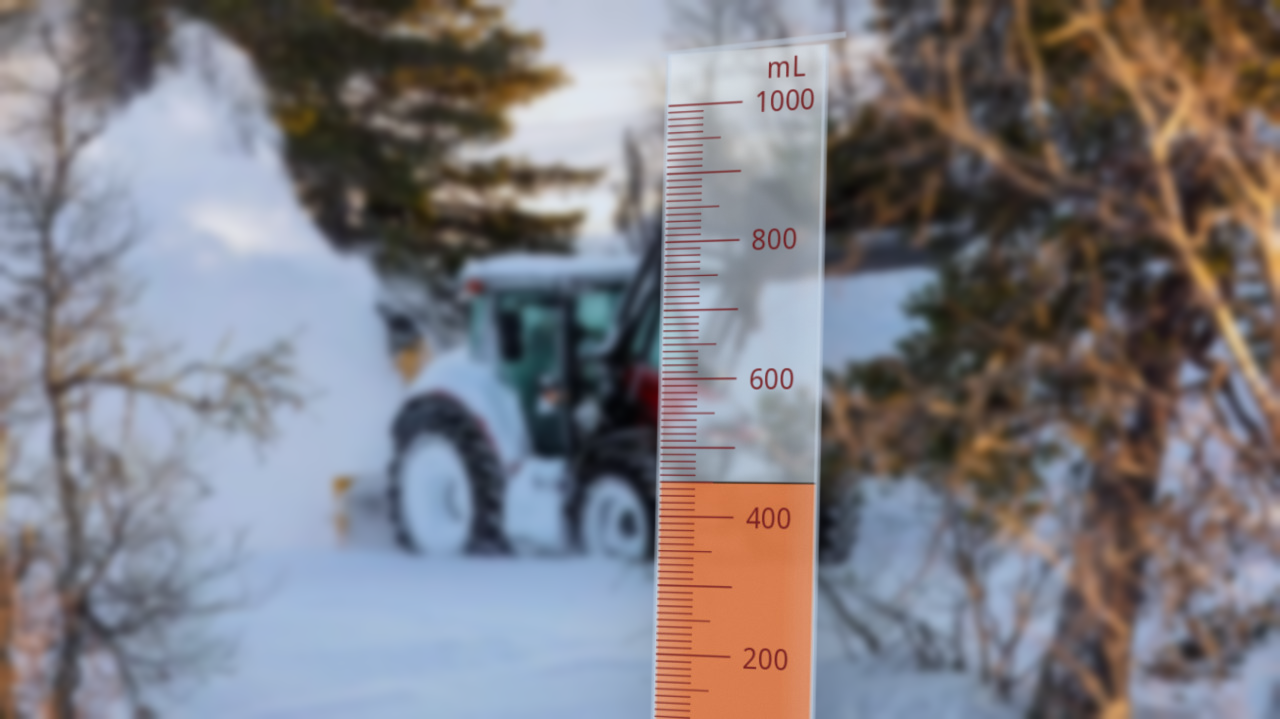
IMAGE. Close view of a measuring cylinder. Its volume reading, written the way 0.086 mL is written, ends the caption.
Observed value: 450 mL
